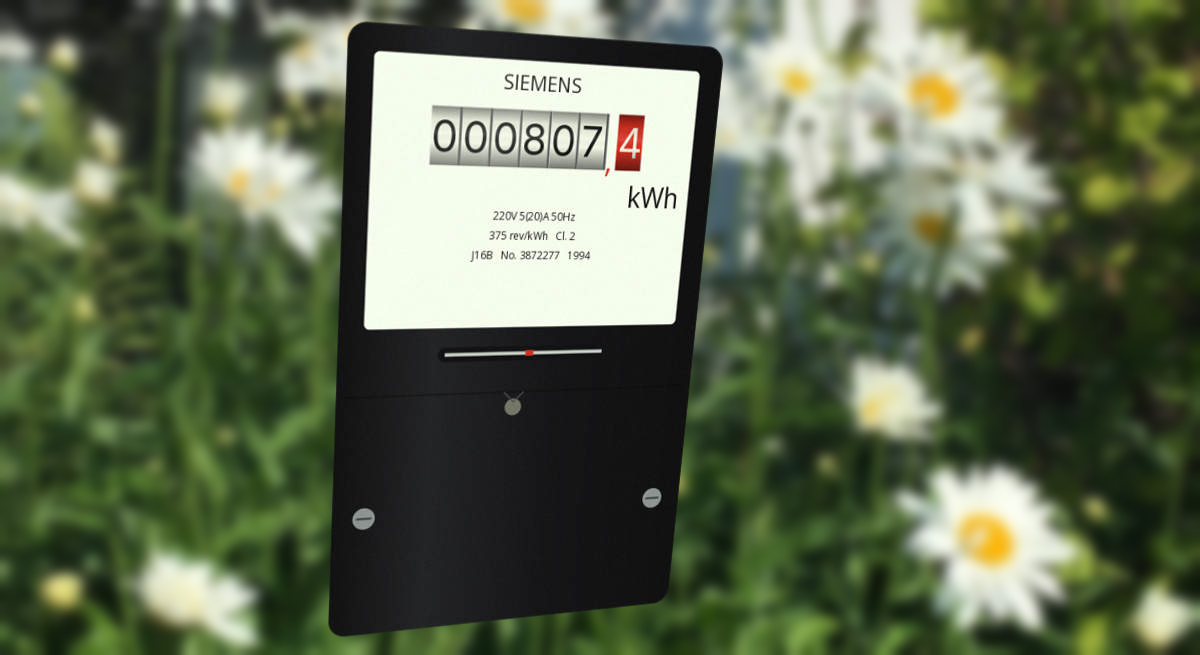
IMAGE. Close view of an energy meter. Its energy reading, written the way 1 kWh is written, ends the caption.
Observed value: 807.4 kWh
